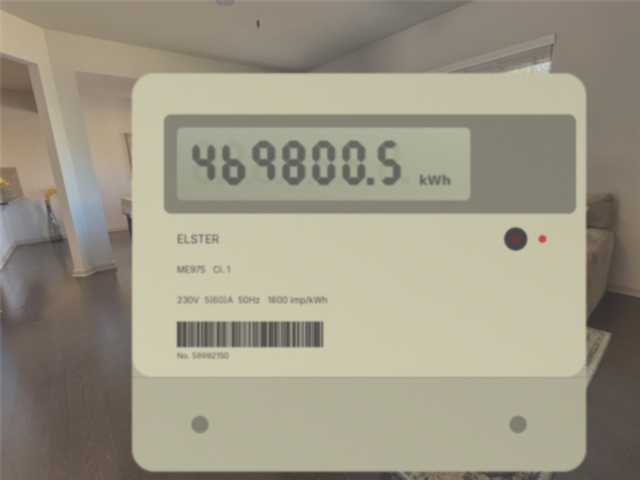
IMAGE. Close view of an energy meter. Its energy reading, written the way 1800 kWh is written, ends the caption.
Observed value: 469800.5 kWh
